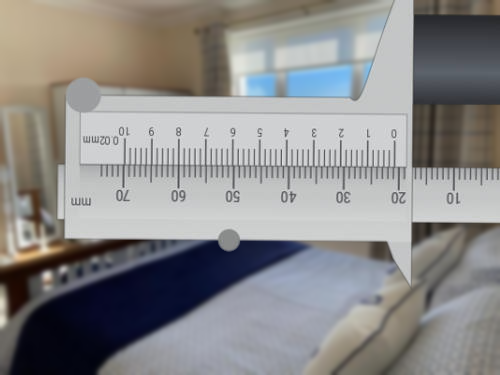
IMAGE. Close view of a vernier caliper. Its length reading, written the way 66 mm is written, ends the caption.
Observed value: 20.8 mm
